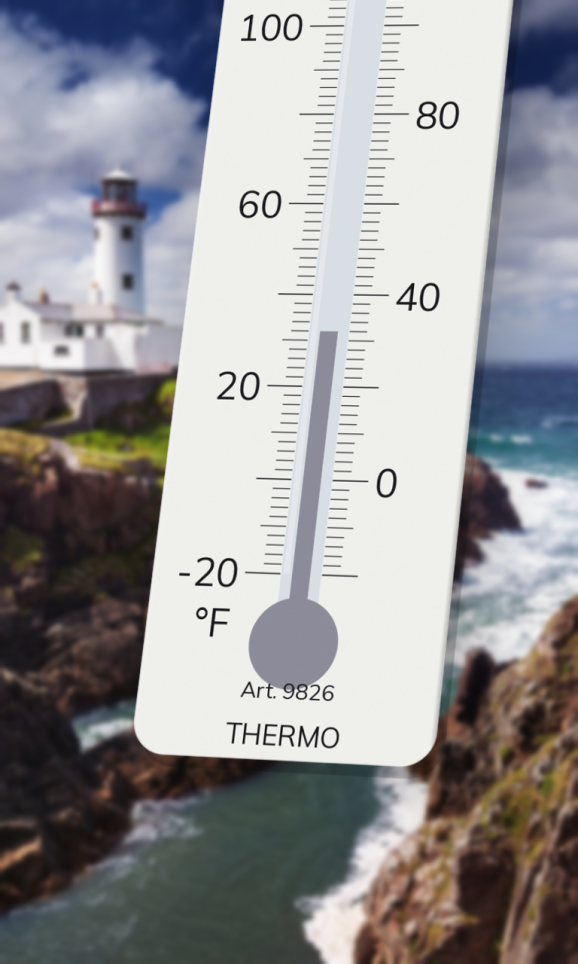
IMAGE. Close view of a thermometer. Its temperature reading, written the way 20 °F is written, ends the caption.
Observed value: 32 °F
